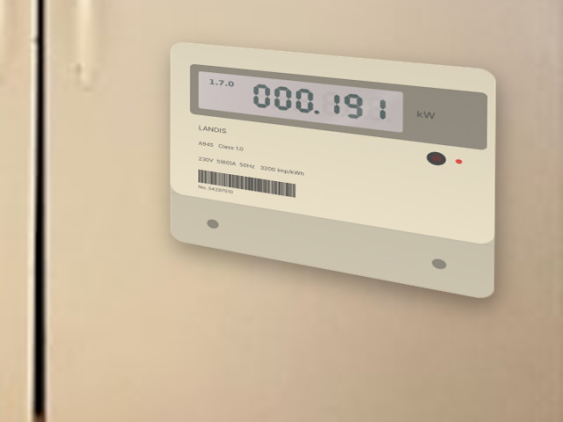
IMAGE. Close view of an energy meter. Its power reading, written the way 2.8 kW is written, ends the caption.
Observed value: 0.191 kW
